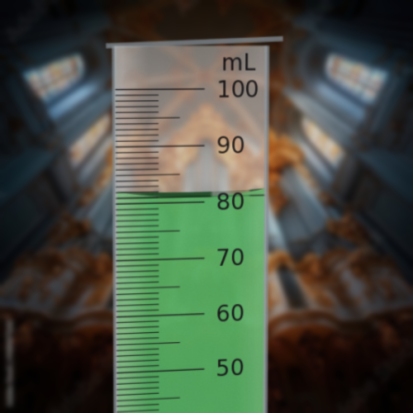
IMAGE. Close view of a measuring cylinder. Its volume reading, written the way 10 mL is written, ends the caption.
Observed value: 81 mL
